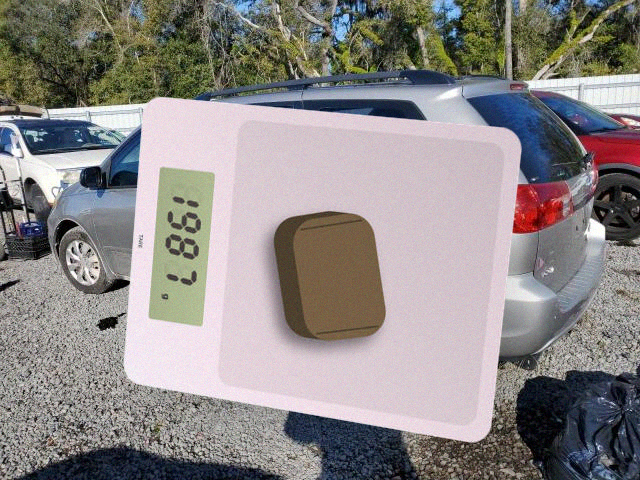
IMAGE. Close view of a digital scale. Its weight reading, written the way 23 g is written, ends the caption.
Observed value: 1987 g
